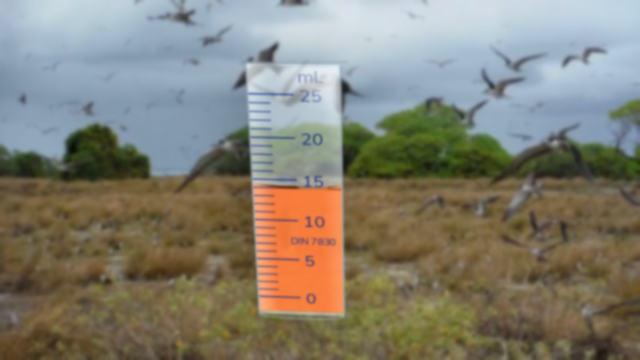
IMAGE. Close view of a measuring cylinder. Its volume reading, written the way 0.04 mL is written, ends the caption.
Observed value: 14 mL
